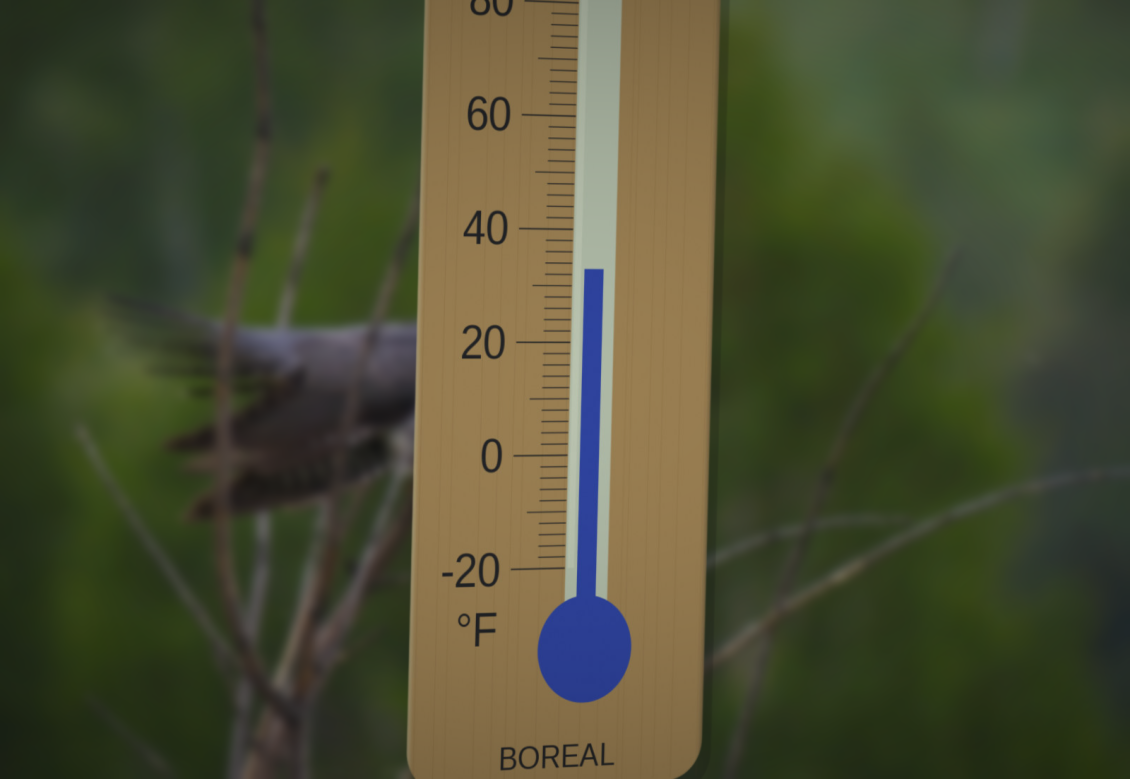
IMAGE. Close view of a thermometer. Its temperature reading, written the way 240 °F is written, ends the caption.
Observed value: 33 °F
